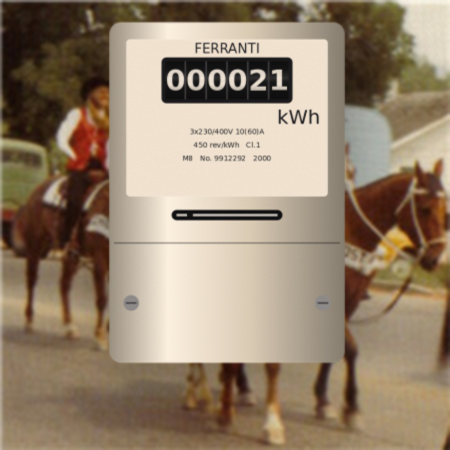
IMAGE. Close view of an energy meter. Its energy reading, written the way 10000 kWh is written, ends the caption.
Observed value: 21 kWh
